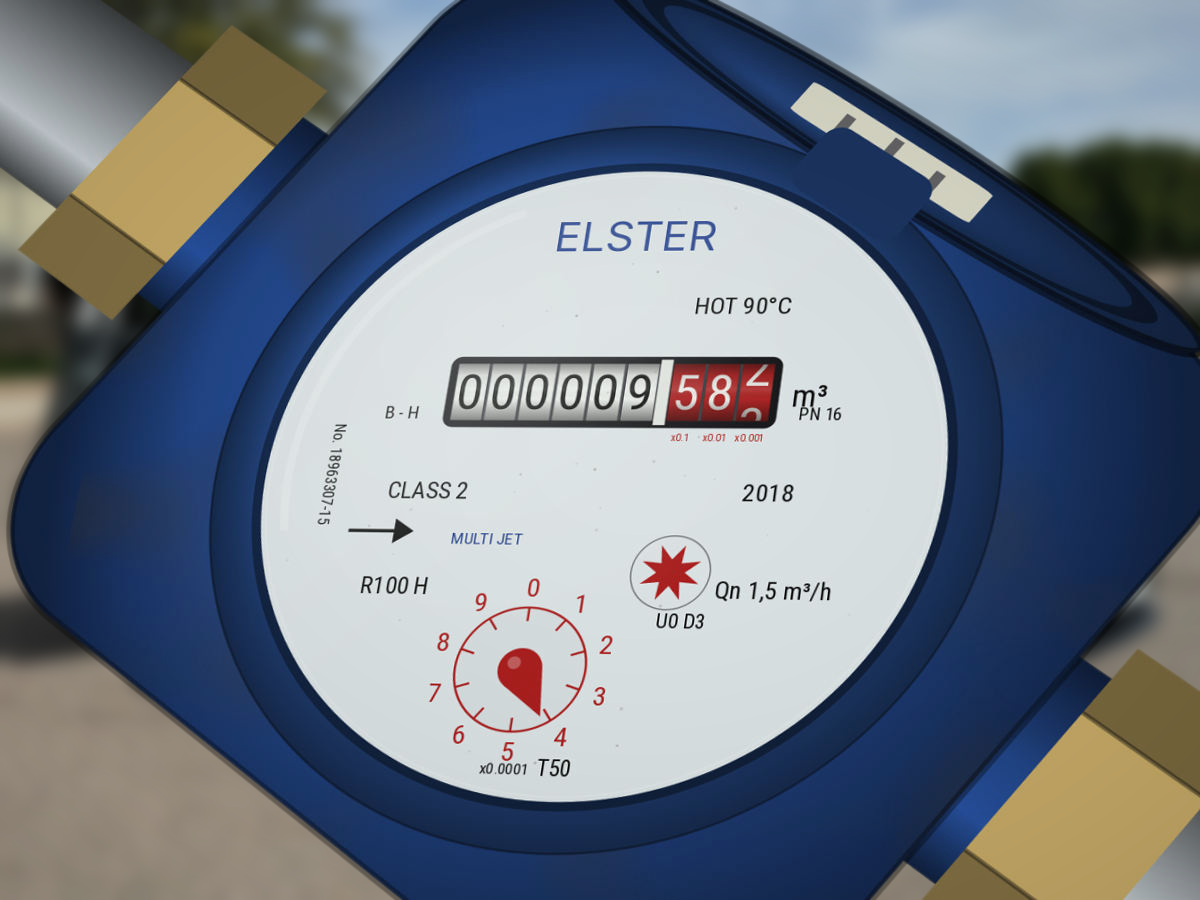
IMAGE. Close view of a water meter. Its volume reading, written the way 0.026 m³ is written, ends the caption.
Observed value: 9.5824 m³
